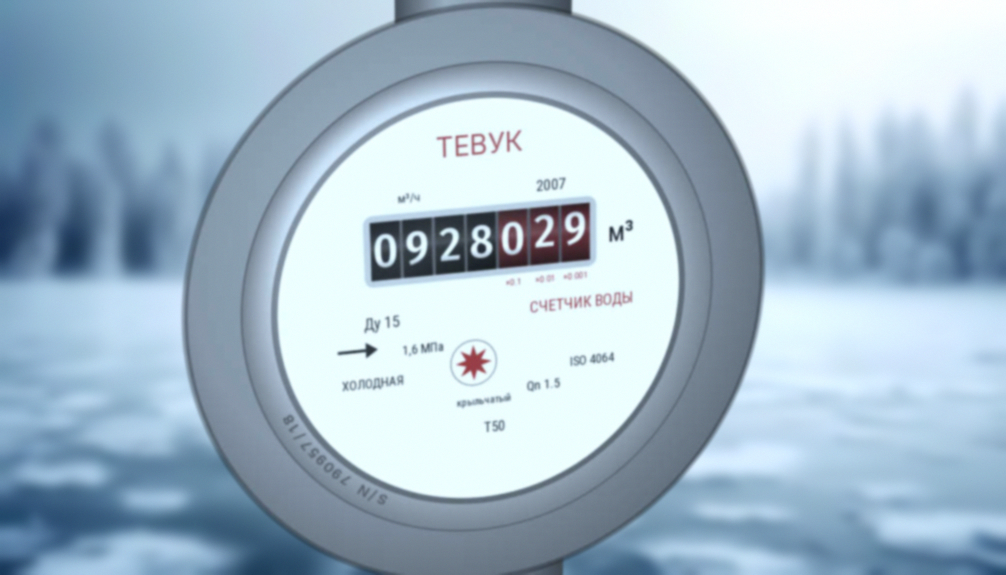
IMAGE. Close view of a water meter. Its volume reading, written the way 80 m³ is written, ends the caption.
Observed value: 928.029 m³
